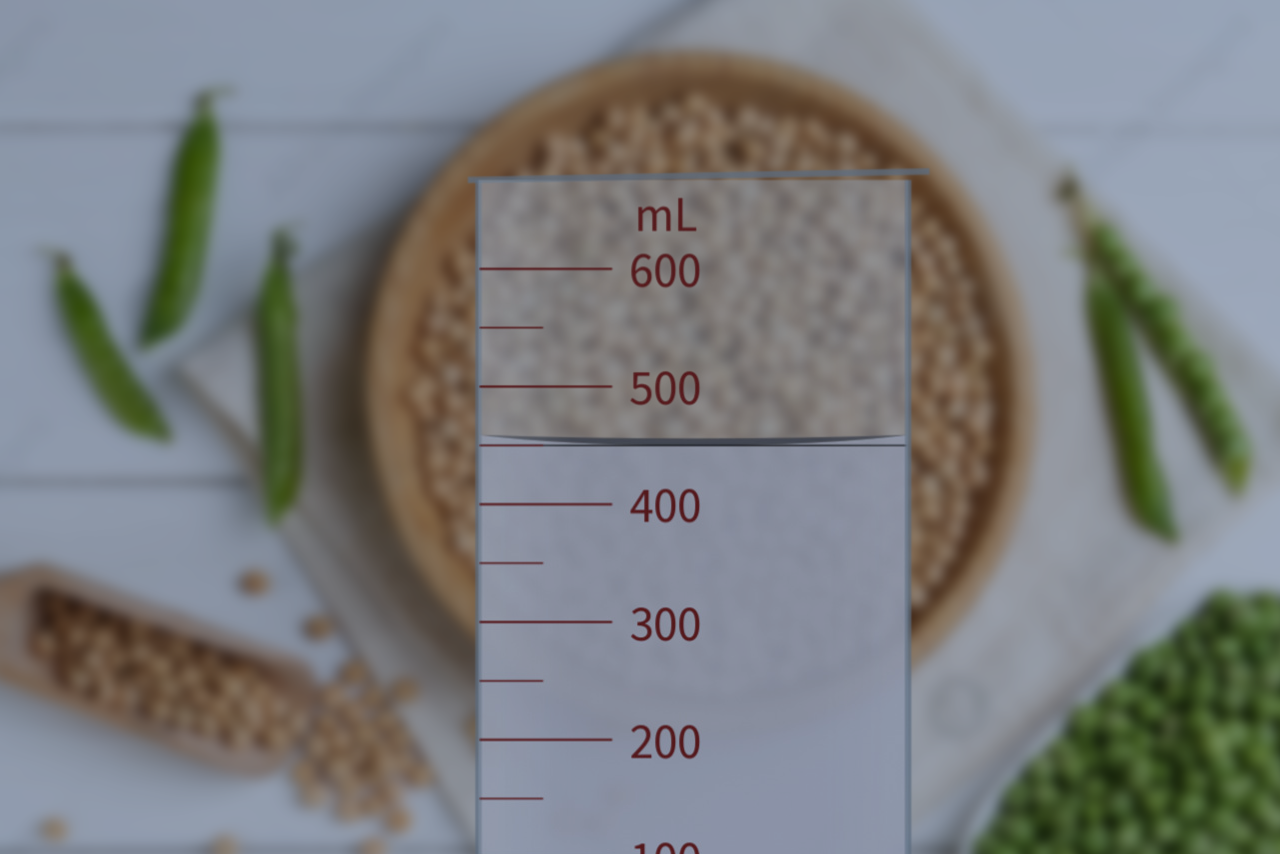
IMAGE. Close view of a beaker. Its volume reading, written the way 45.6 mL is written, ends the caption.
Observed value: 450 mL
